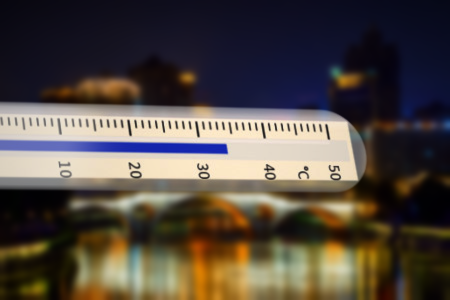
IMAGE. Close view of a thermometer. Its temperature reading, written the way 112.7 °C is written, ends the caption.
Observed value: 34 °C
